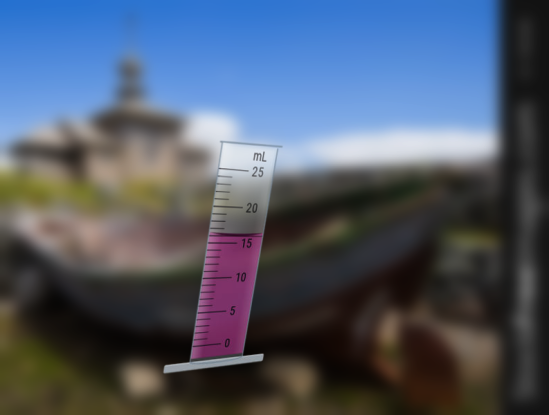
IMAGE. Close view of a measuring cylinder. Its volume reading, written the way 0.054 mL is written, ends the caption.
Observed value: 16 mL
